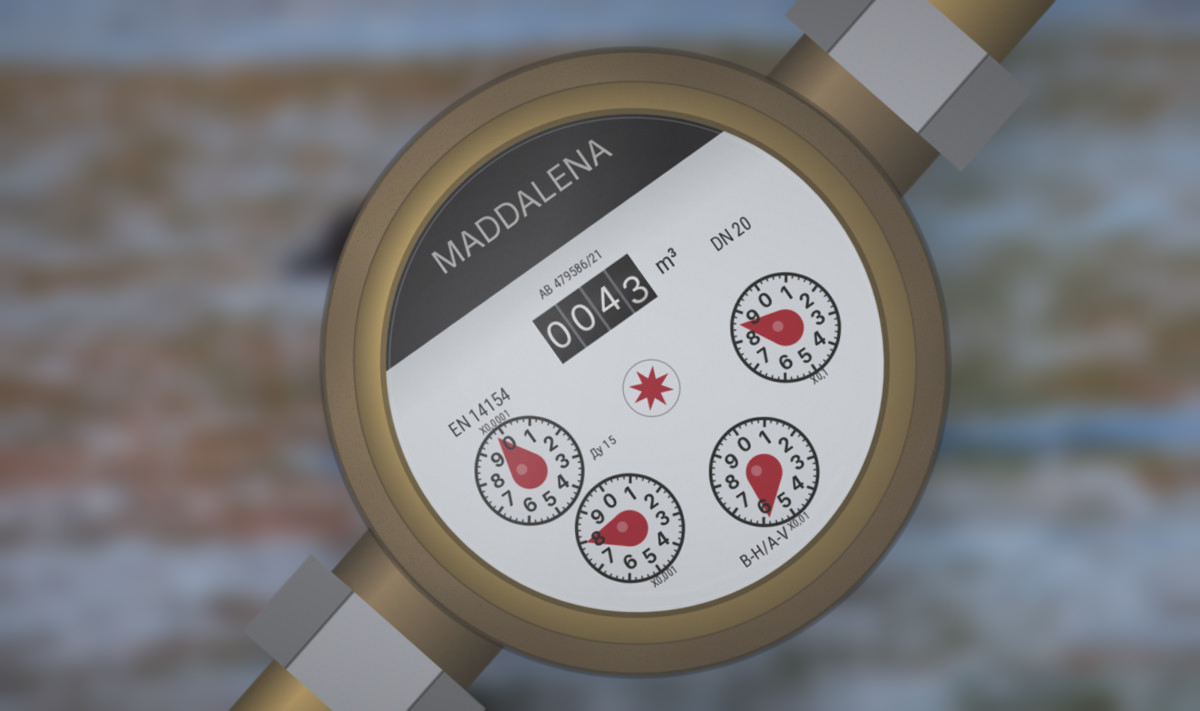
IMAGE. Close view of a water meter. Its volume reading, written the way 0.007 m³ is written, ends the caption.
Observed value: 42.8579 m³
